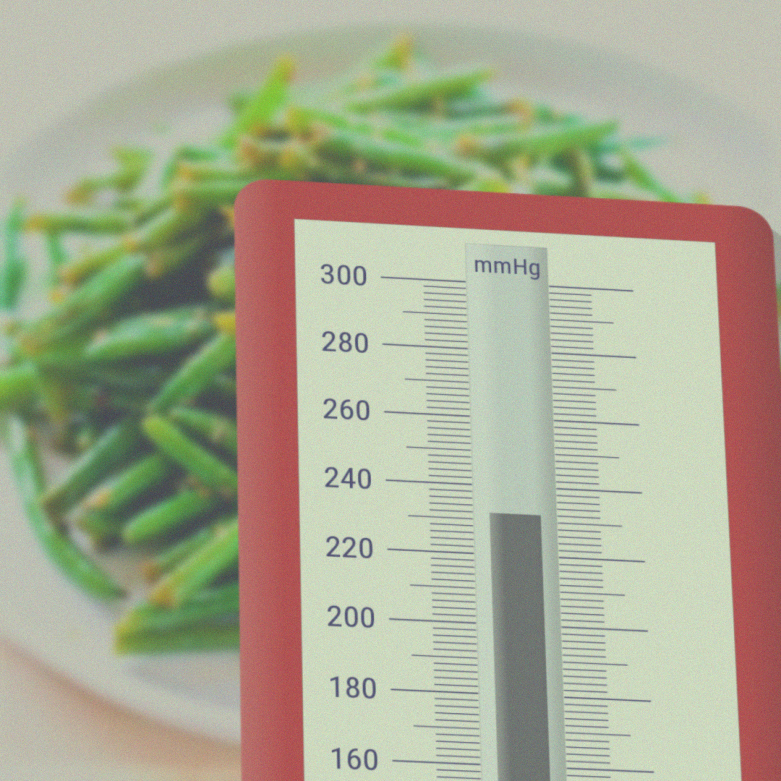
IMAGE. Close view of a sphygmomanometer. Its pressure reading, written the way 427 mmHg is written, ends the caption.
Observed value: 232 mmHg
